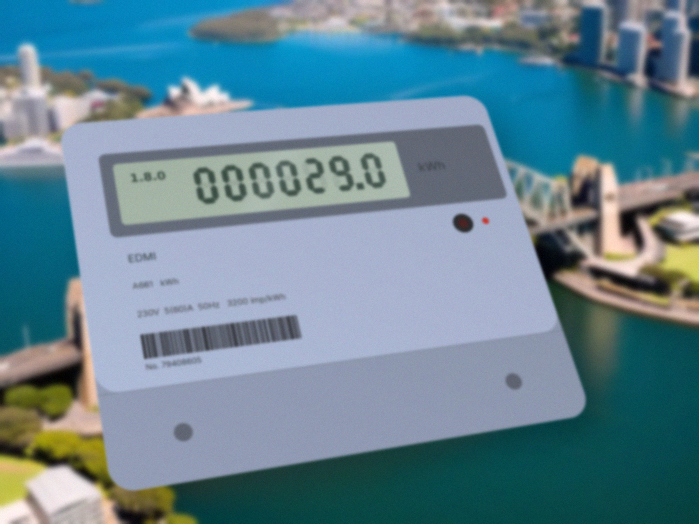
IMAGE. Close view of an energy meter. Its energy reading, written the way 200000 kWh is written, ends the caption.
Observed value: 29.0 kWh
